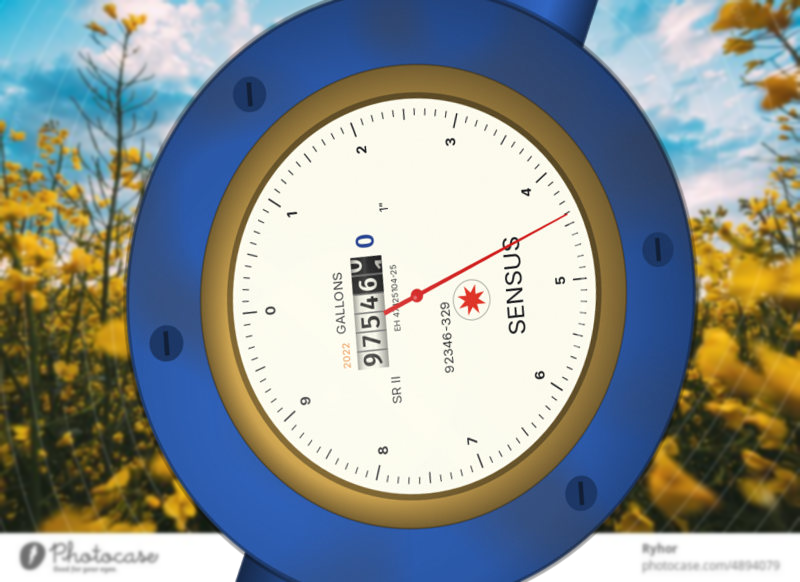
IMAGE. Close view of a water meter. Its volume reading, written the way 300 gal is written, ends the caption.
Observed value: 9754604.4 gal
